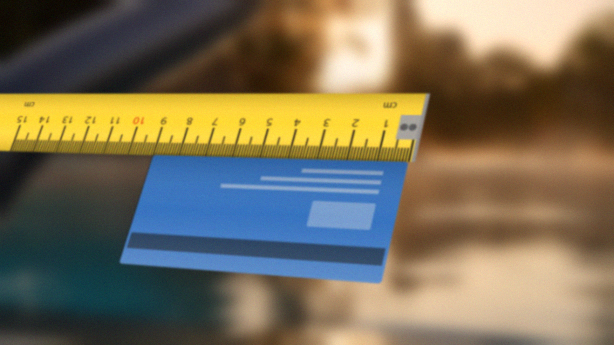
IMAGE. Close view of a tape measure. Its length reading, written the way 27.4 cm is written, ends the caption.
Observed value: 9 cm
